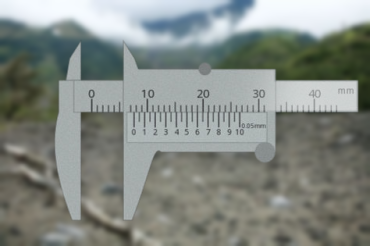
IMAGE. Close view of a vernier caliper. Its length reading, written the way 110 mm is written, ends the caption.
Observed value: 7.6 mm
